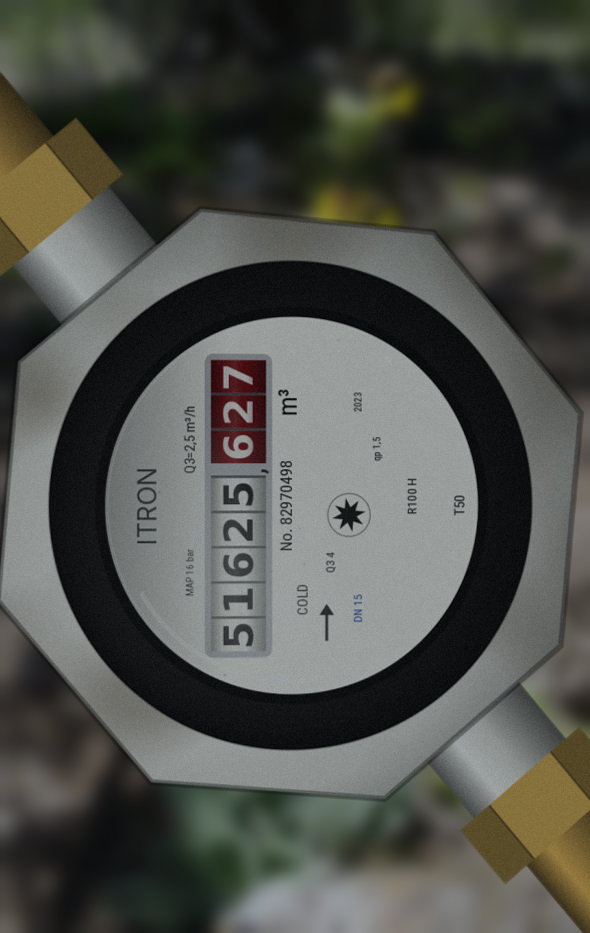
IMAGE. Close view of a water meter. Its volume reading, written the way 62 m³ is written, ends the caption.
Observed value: 51625.627 m³
